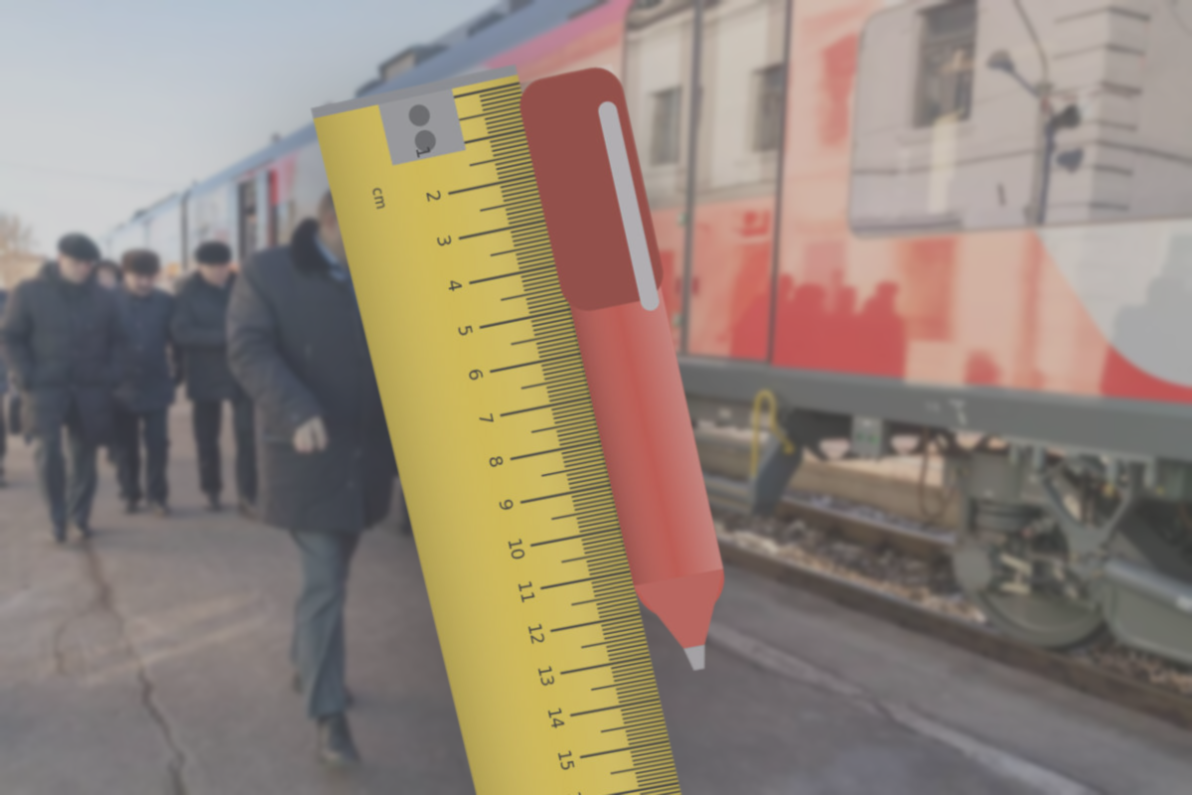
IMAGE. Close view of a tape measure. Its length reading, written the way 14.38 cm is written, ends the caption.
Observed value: 13.5 cm
